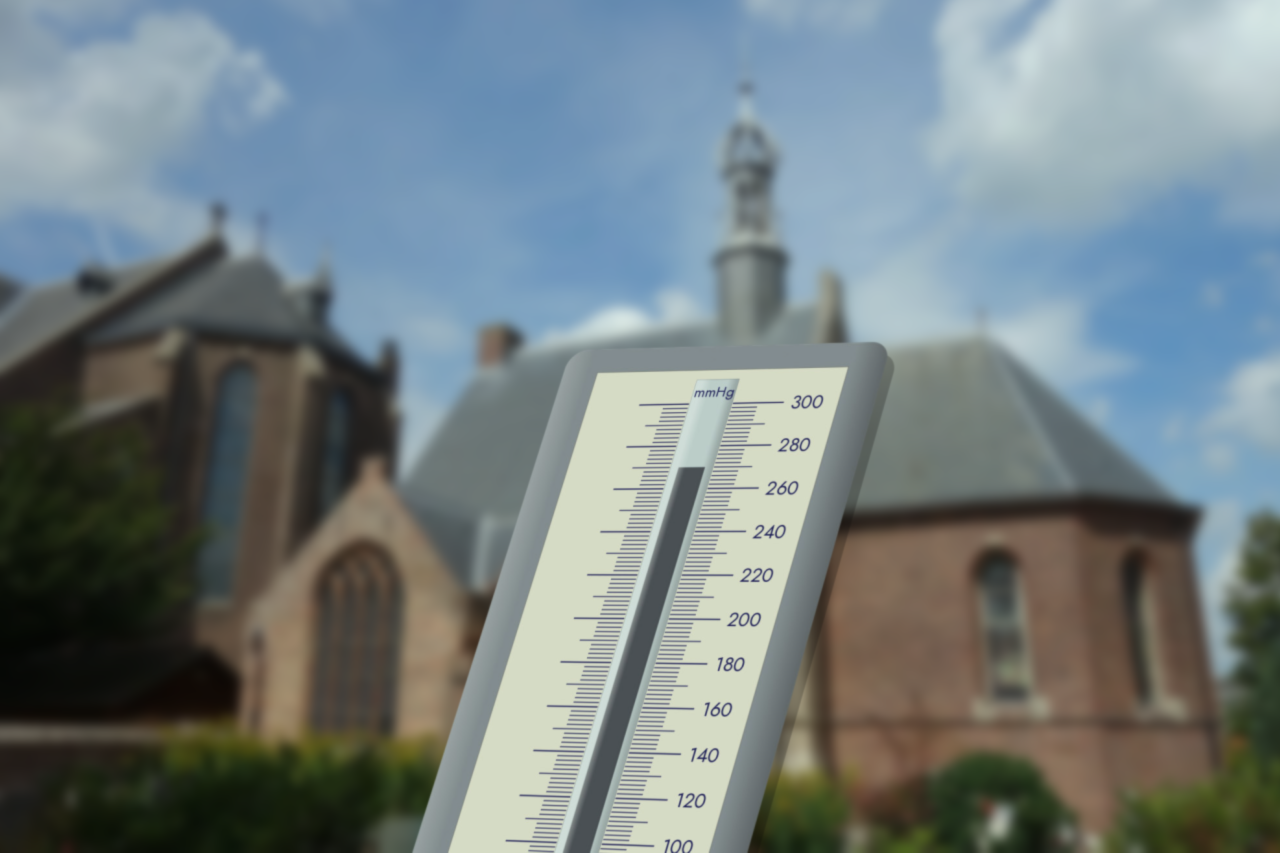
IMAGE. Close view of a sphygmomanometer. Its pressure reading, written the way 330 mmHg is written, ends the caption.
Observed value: 270 mmHg
